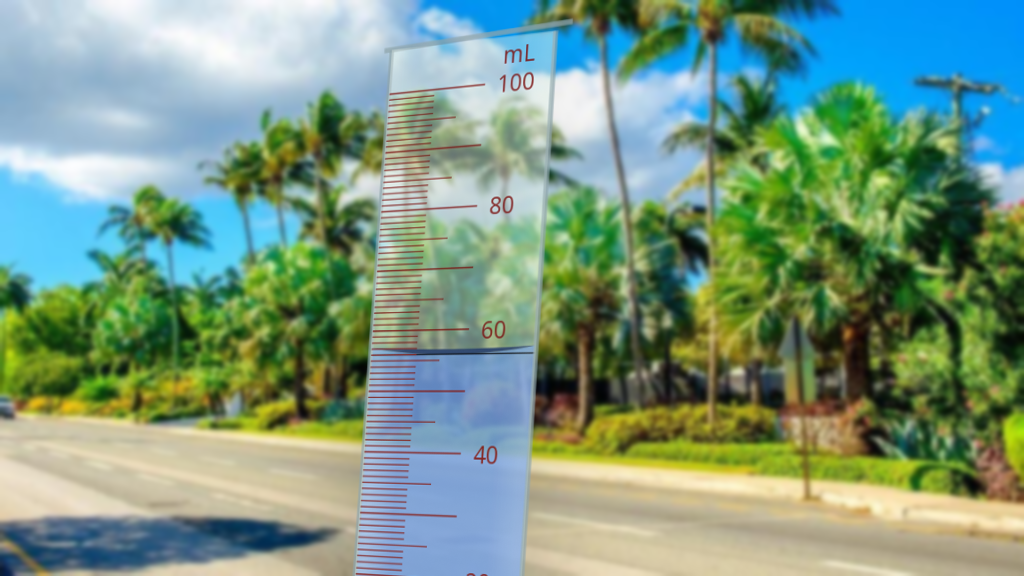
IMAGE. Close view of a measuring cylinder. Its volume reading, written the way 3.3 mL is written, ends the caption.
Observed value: 56 mL
